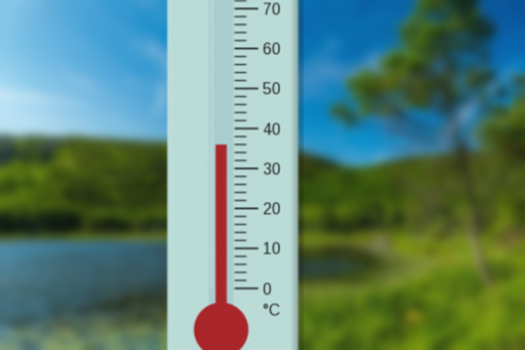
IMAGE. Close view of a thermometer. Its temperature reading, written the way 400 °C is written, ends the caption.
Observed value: 36 °C
